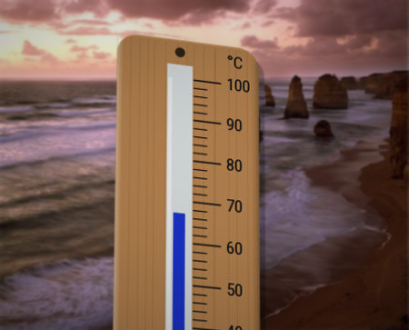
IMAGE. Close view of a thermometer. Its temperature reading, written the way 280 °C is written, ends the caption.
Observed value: 67 °C
